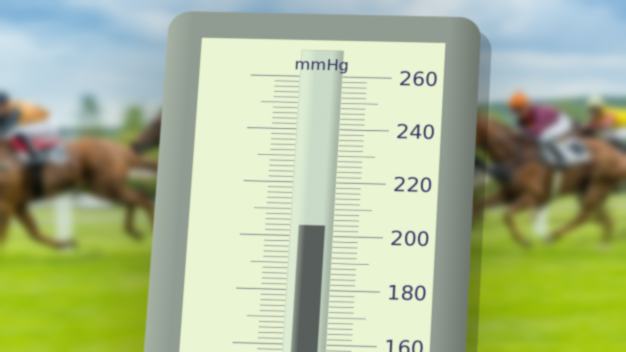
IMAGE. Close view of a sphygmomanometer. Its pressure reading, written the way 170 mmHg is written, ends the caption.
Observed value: 204 mmHg
